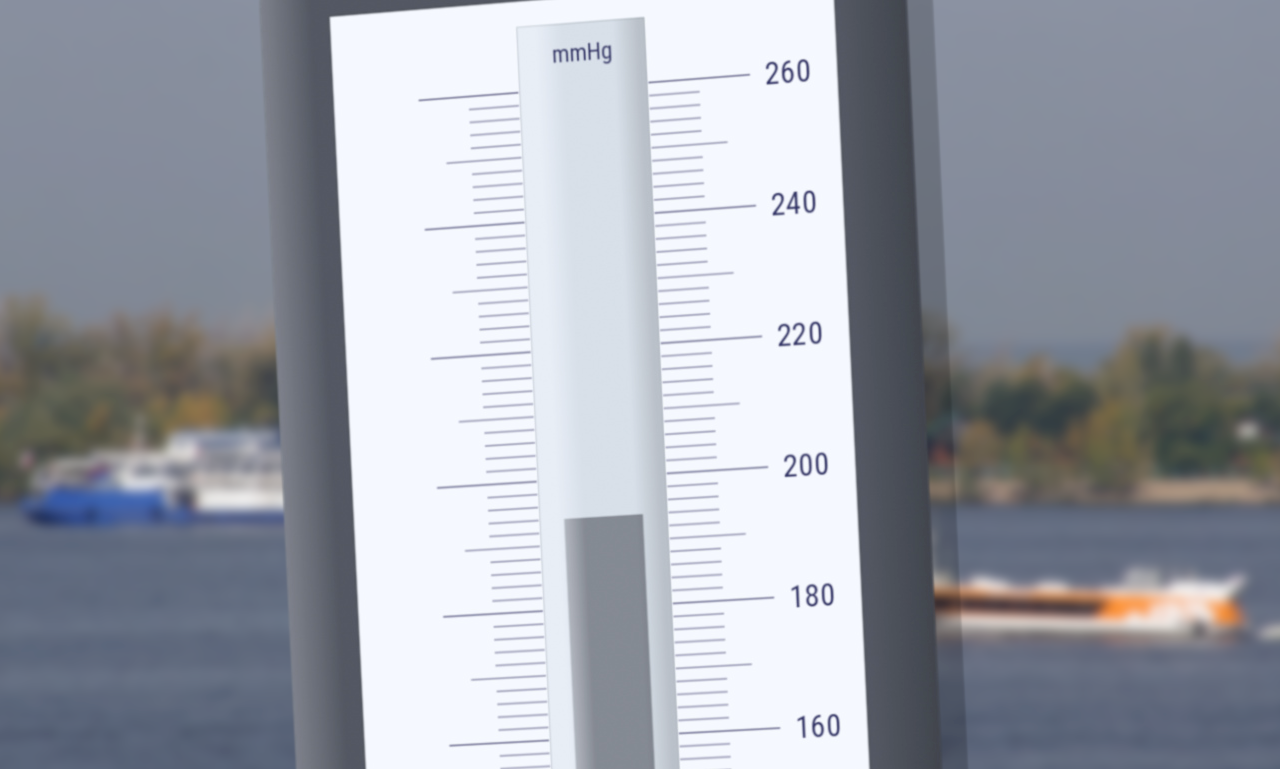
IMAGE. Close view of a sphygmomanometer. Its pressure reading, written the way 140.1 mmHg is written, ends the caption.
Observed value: 194 mmHg
